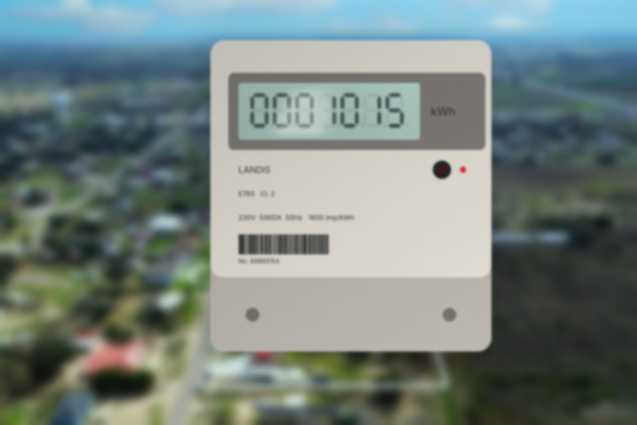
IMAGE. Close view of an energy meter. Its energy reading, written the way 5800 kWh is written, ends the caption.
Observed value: 1015 kWh
